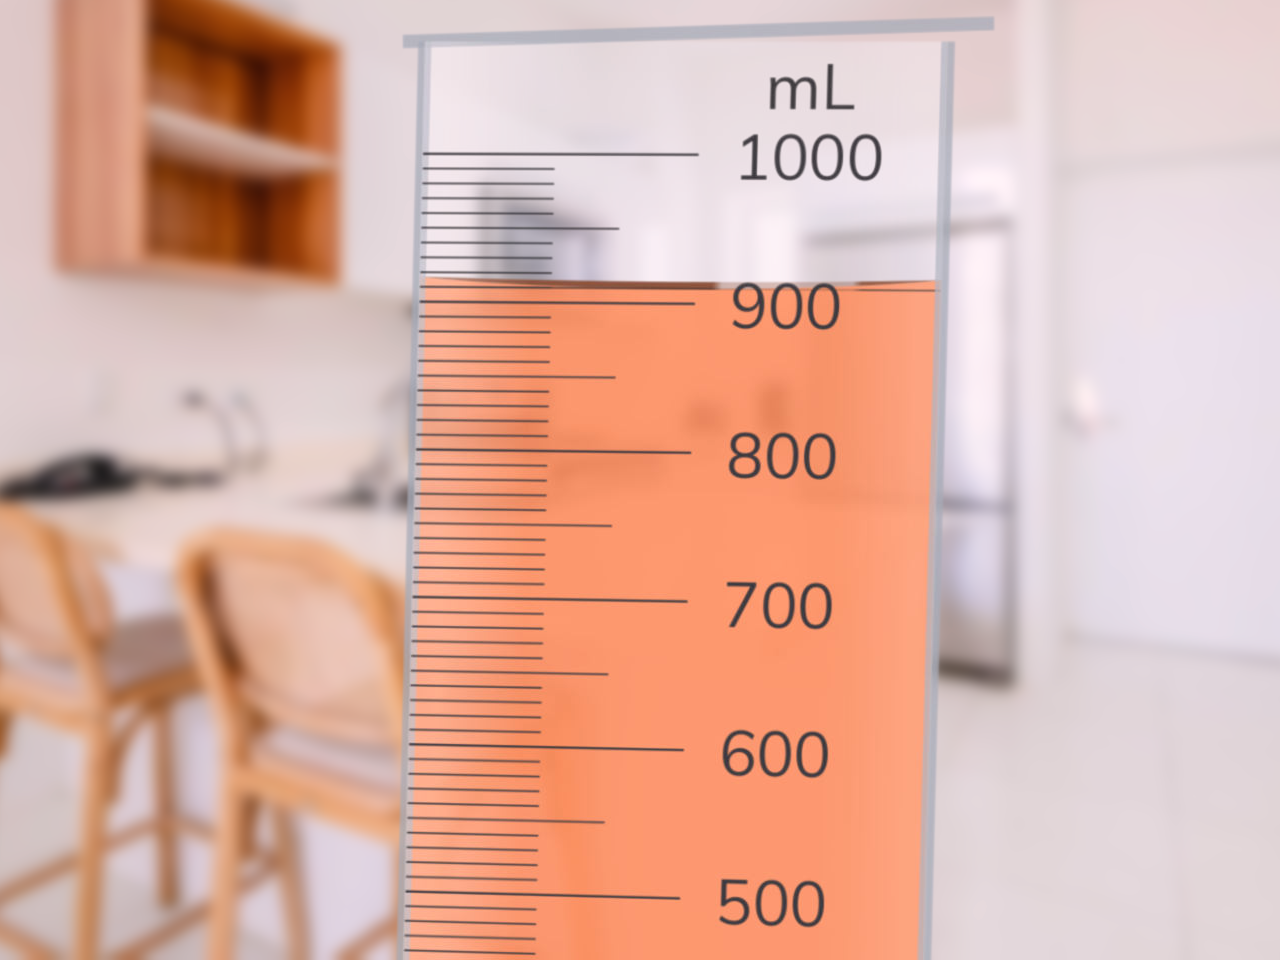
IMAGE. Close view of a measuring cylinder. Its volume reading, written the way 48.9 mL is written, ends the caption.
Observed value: 910 mL
